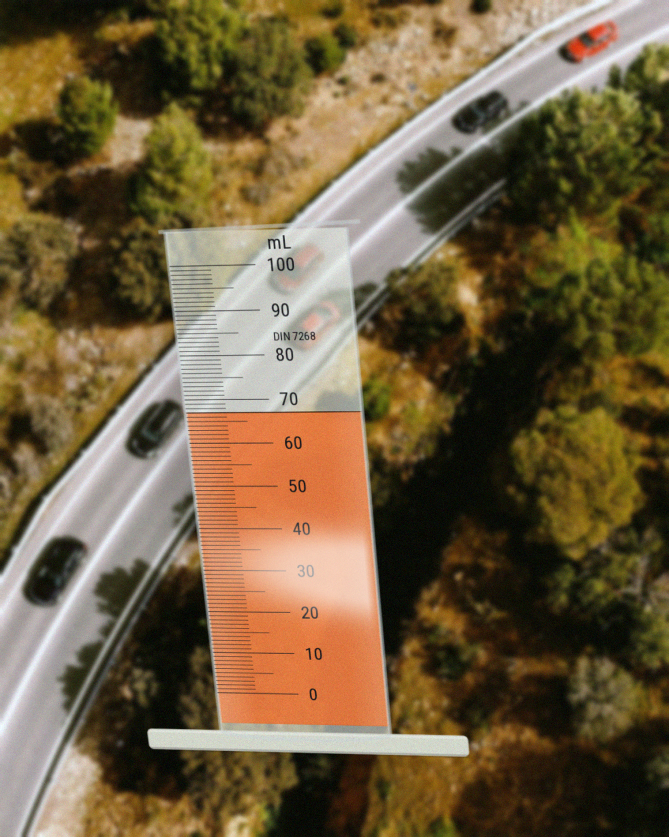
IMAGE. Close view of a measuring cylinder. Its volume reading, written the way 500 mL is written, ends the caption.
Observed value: 67 mL
